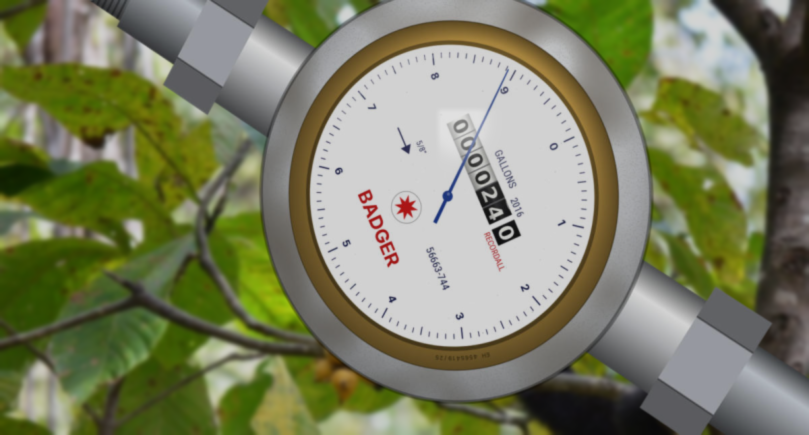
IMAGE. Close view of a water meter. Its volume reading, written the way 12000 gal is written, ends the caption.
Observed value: 238.9 gal
